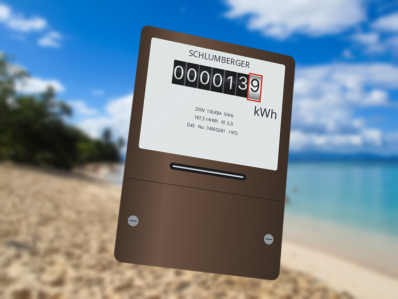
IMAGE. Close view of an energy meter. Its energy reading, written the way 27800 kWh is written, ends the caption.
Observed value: 13.9 kWh
